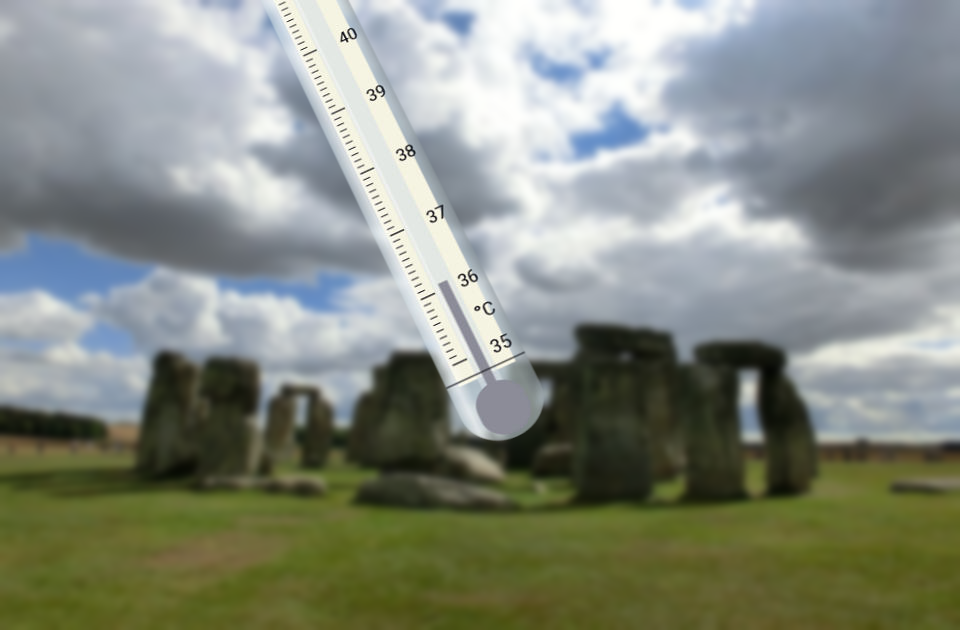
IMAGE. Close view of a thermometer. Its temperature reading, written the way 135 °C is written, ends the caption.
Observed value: 36.1 °C
